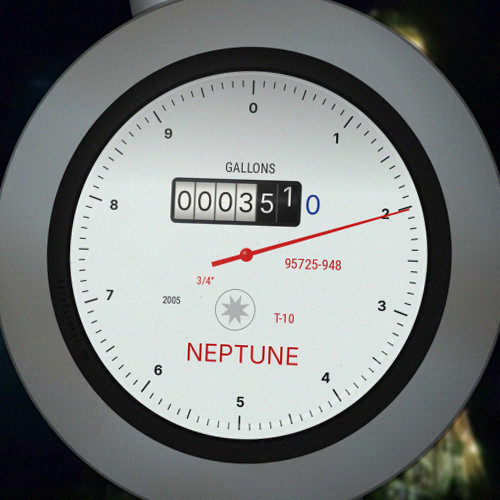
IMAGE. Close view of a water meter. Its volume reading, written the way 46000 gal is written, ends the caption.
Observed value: 3512.0 gal
